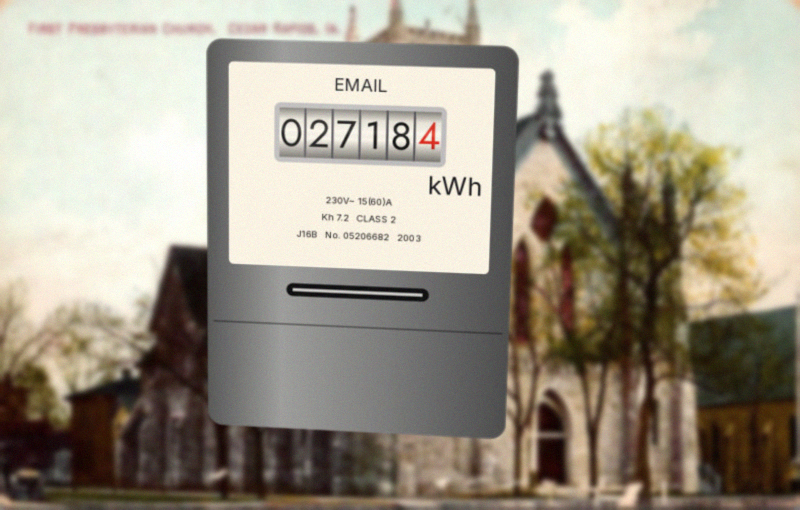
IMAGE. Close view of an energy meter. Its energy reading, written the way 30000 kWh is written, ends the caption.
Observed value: 2718.4 kWh
